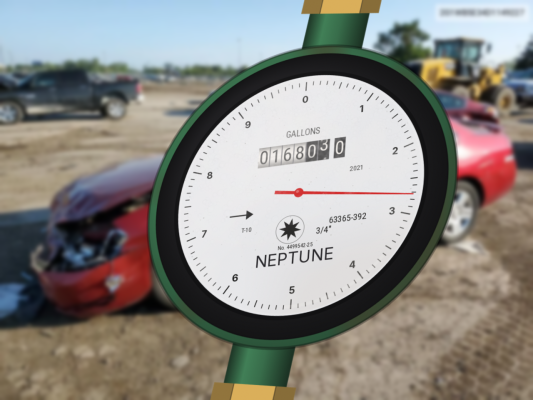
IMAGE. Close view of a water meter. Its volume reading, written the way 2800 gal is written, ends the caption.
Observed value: 168032.7 gal
